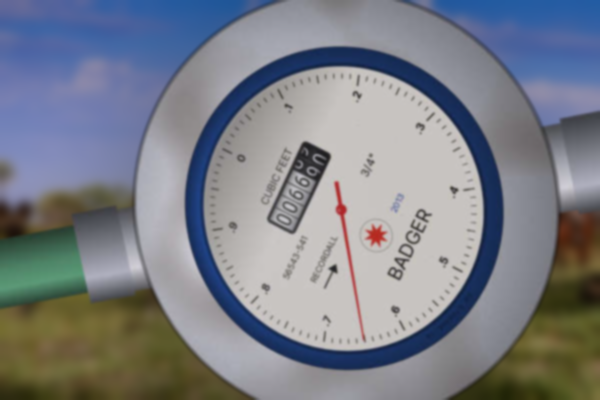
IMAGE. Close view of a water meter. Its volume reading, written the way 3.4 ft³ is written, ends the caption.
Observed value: 6689.65 ft³
